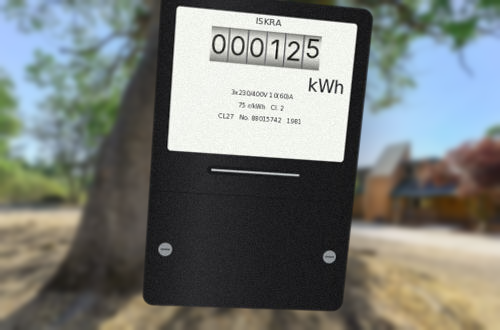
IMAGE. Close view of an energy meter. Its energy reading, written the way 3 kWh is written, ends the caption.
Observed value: 125 kWh
